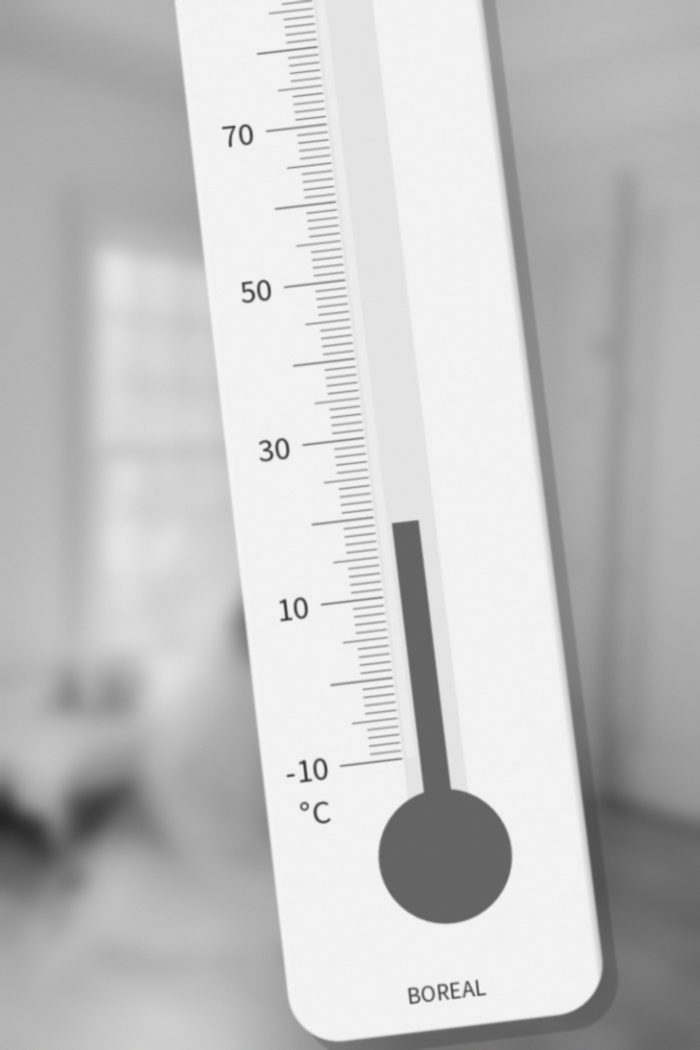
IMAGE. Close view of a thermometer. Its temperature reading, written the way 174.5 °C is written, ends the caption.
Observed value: 19 °C
